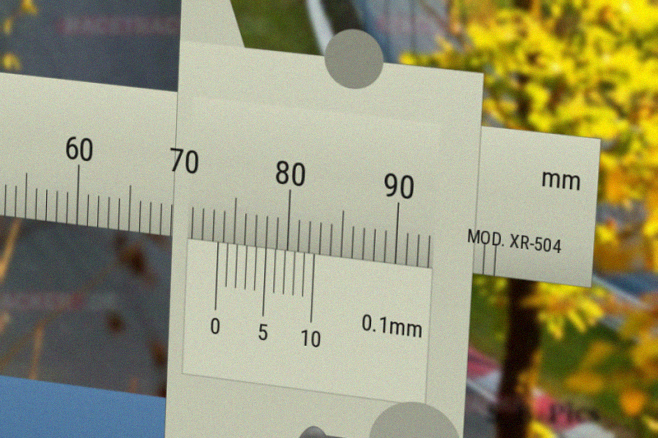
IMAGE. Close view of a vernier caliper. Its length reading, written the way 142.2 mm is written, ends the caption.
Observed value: 73.5 mm
